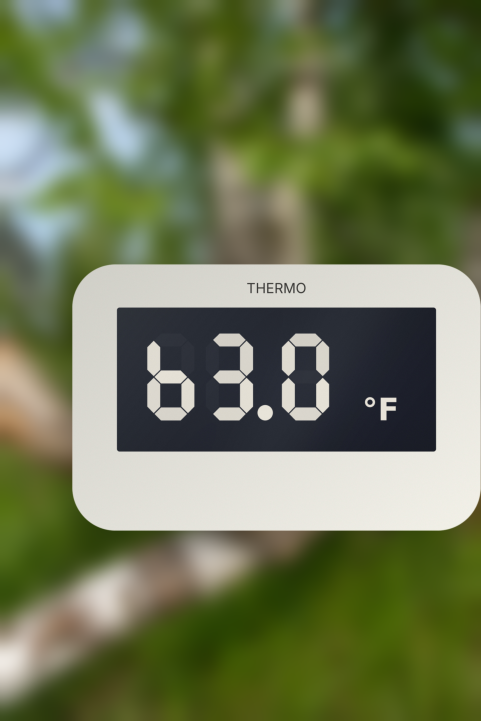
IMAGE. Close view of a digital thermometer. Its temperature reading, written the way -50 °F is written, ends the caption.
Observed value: 63.0 °F
